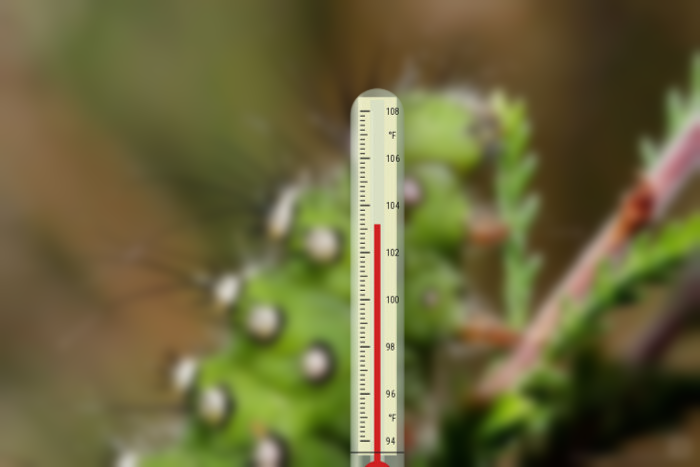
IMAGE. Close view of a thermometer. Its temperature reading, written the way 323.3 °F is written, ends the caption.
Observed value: 103.2 °F
